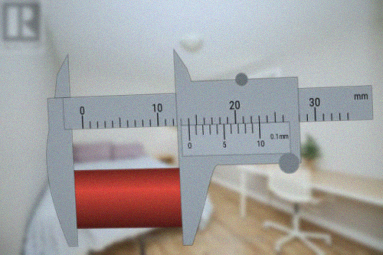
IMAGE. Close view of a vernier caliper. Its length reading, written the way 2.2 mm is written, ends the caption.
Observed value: 14.0 mm
